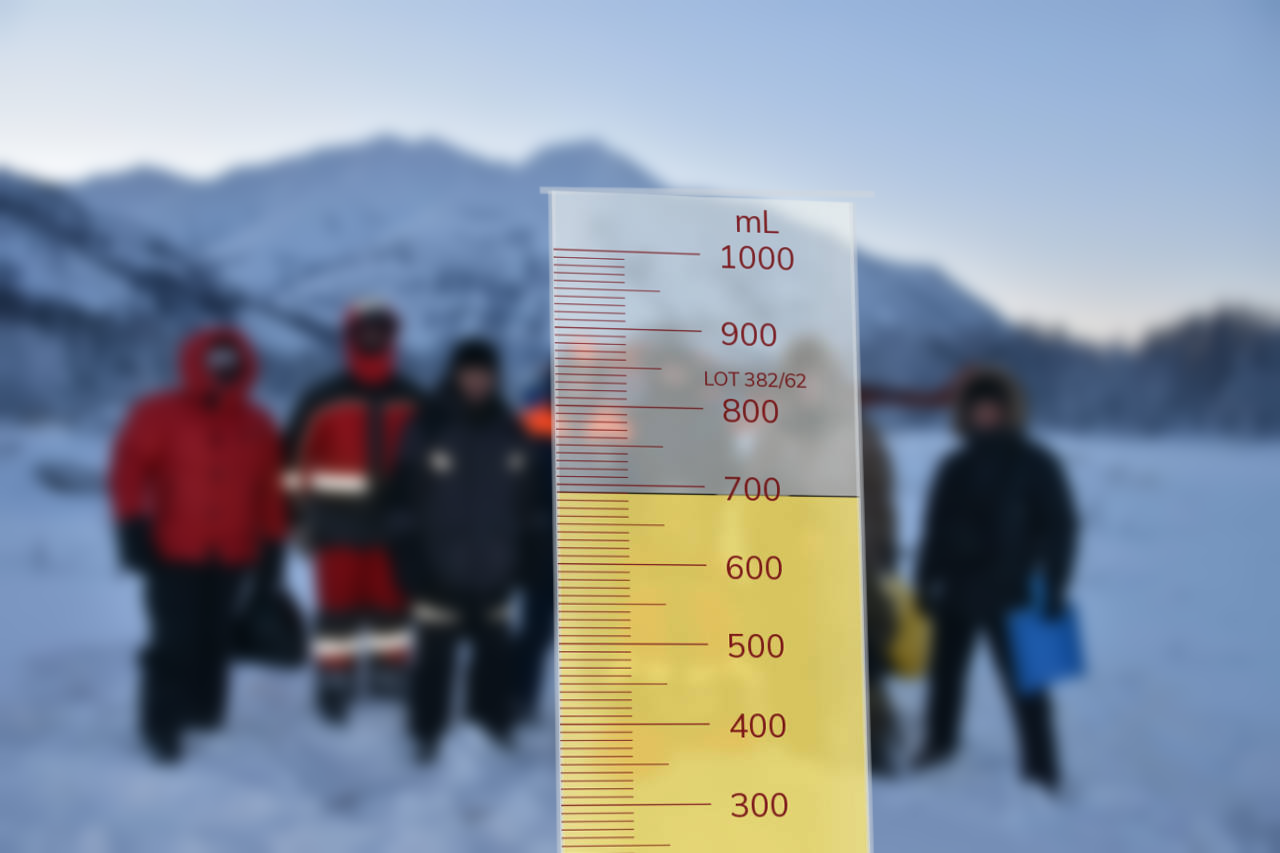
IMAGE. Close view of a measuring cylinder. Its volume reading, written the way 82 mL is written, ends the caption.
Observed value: 690 mL
